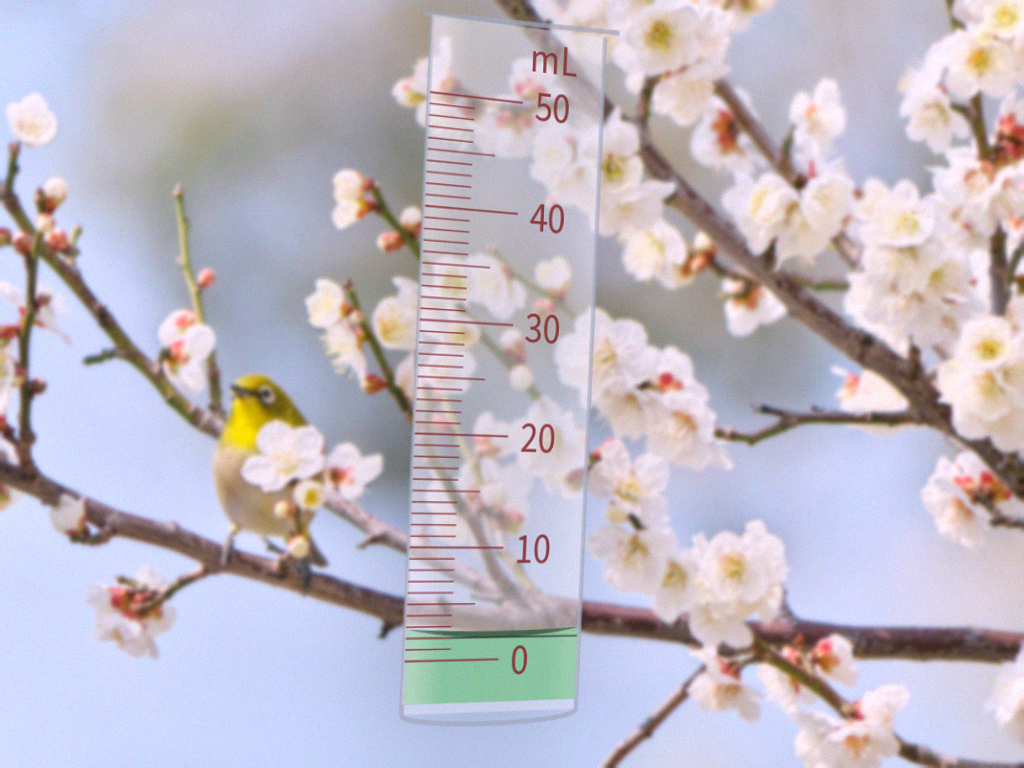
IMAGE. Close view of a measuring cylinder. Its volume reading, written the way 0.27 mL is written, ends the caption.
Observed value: 2 mL
